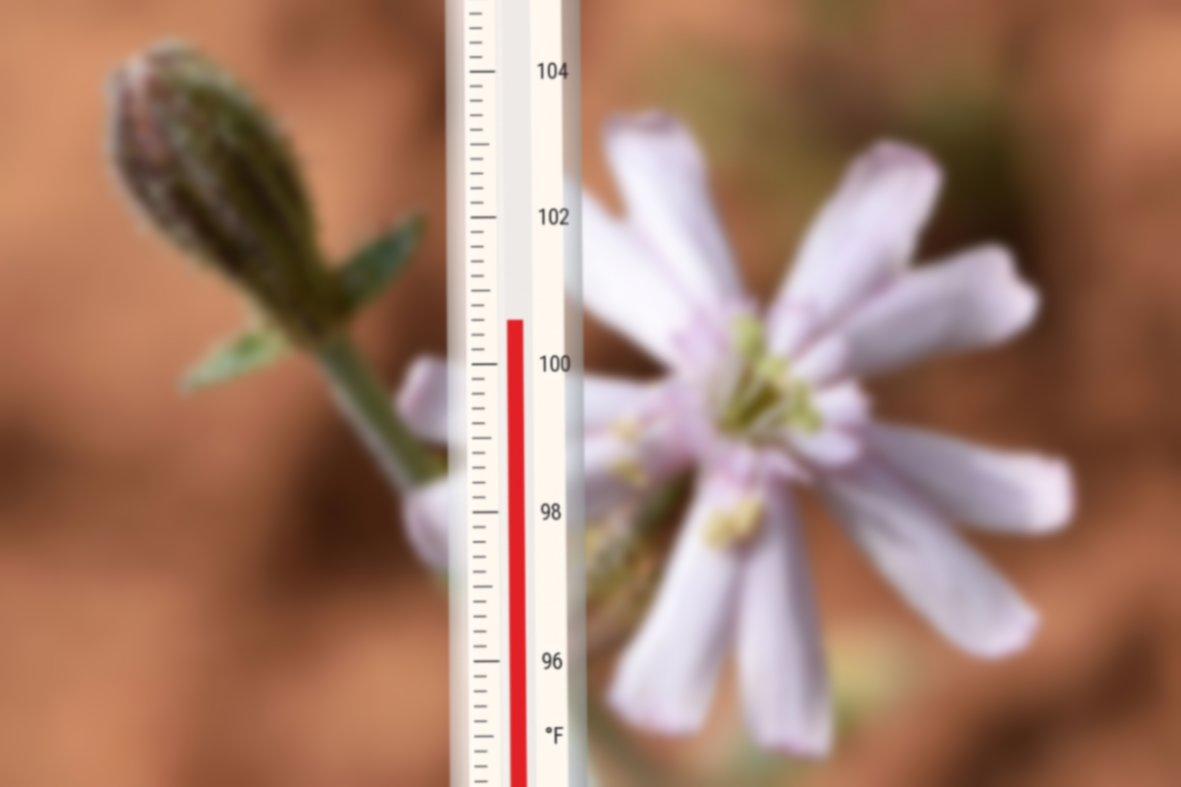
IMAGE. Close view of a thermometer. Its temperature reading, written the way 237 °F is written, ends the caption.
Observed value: 100.6 °F
